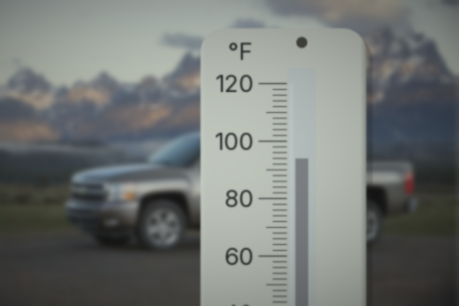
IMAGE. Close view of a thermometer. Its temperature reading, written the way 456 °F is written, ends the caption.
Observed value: 94 °F
